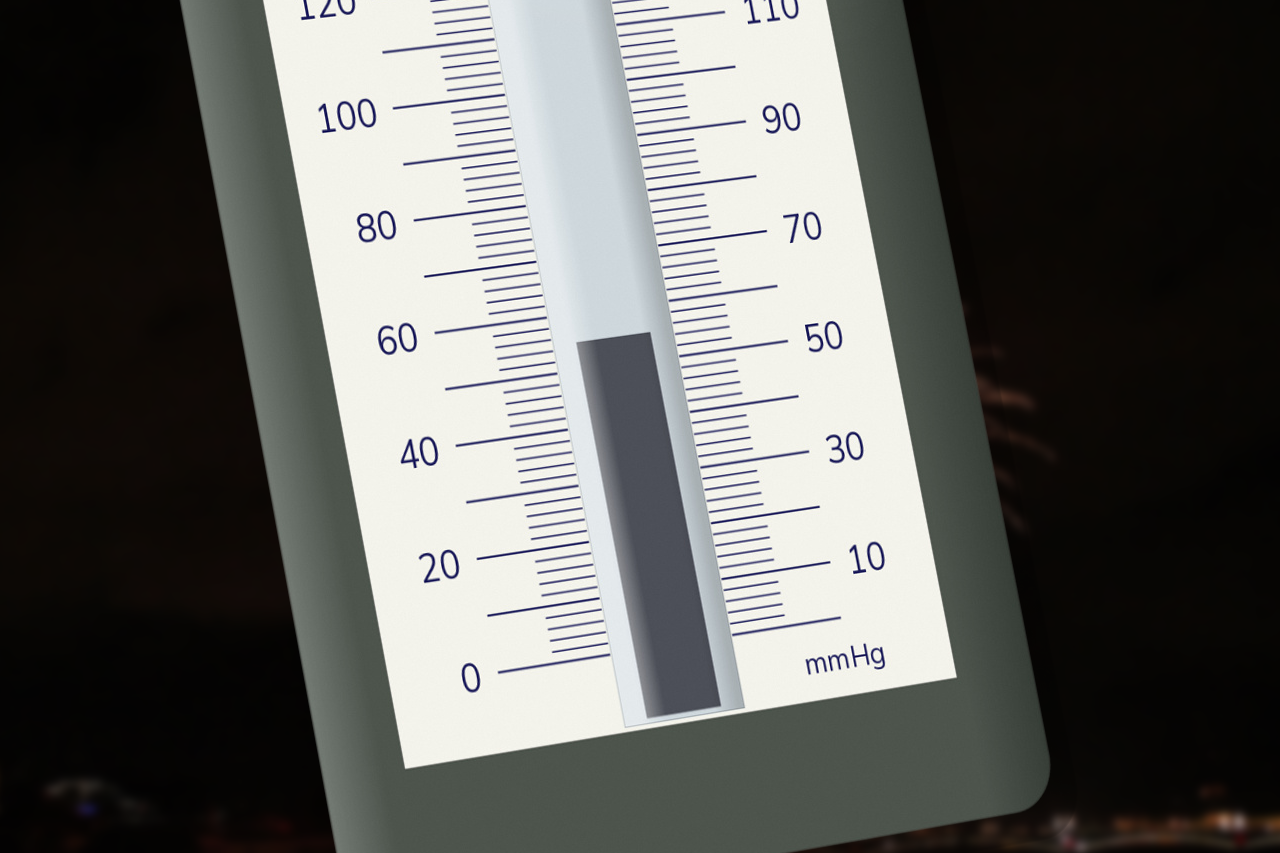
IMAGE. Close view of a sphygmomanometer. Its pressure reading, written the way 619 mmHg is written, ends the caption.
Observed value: 55 mmHg
